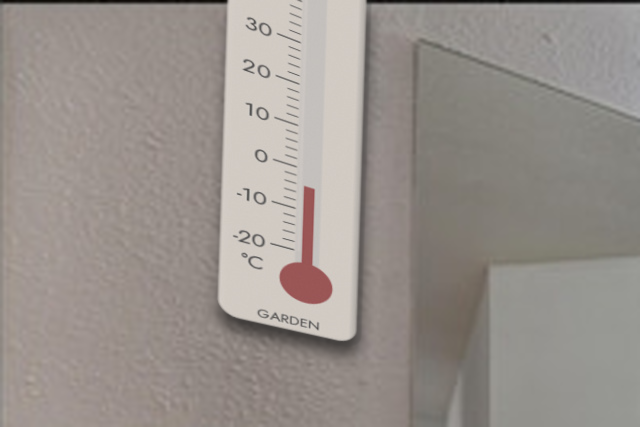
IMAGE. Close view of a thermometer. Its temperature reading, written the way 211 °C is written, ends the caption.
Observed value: -4 °C
